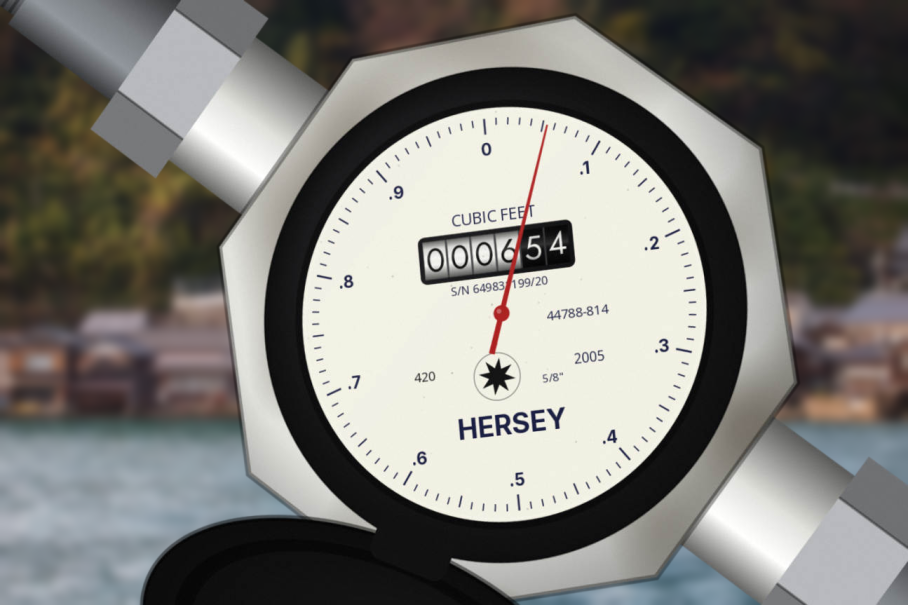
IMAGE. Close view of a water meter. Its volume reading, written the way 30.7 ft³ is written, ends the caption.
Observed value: 654.05 ft³
